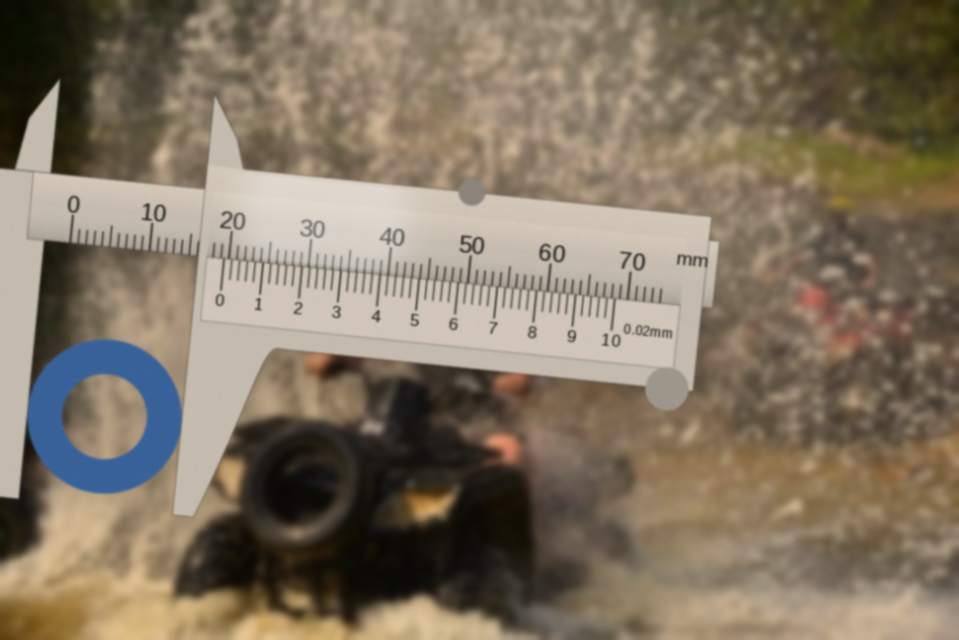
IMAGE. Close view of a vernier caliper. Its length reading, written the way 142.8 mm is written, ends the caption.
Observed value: 19.4 mm
